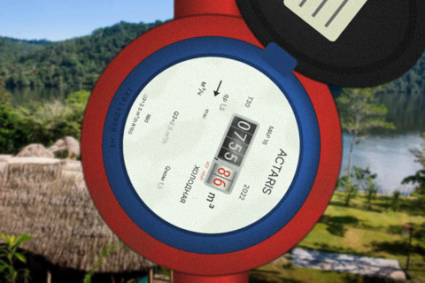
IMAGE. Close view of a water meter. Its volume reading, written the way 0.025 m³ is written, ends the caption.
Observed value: 755.86 m³
